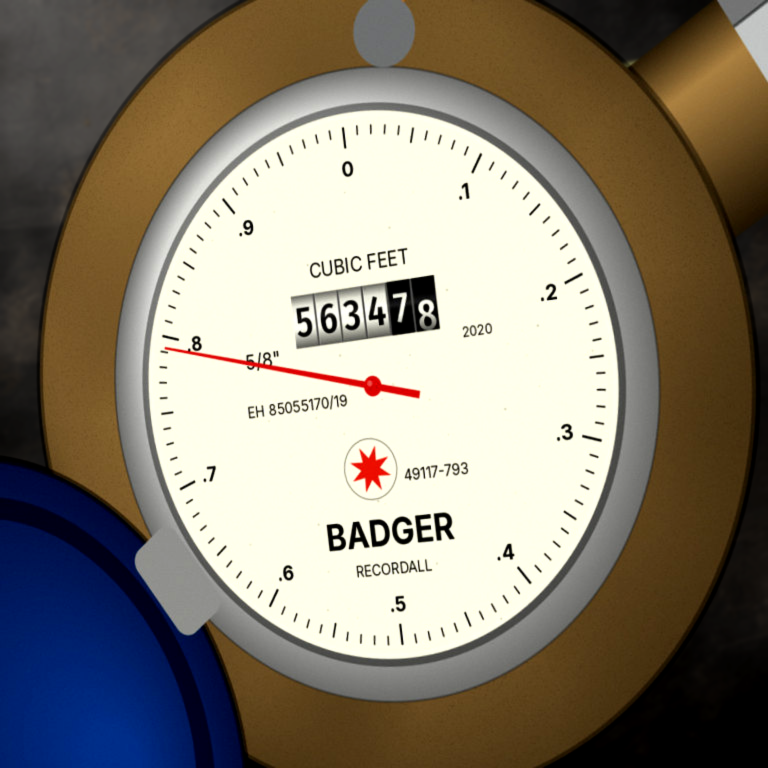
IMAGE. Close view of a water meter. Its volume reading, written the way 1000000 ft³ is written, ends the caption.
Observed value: 563477.79 ft³
